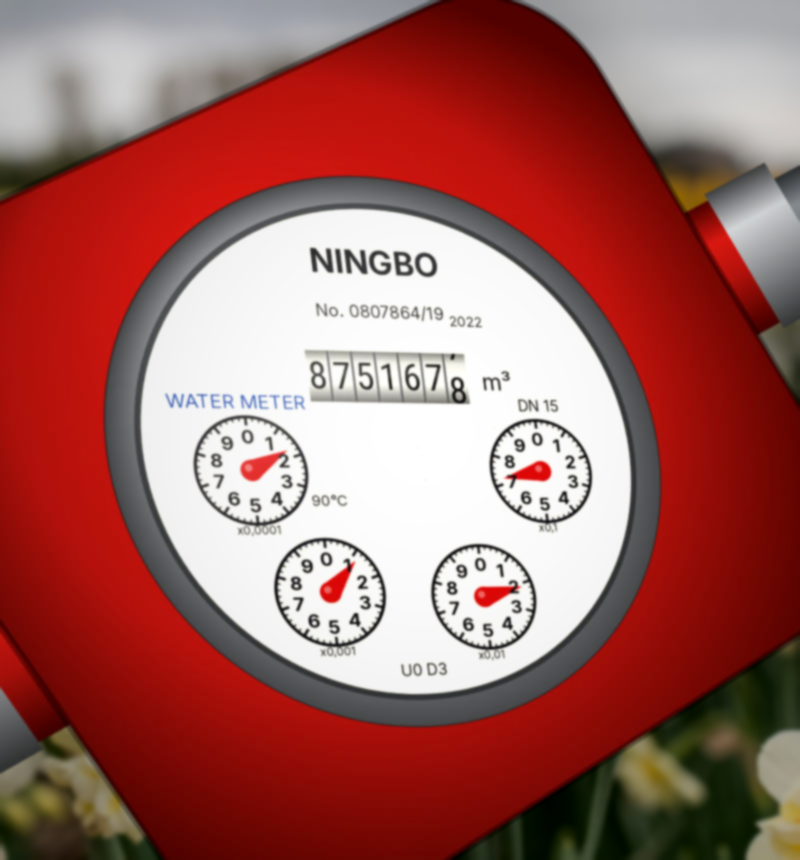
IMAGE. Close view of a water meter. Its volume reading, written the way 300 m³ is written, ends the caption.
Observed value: 8751677.7211 m³
